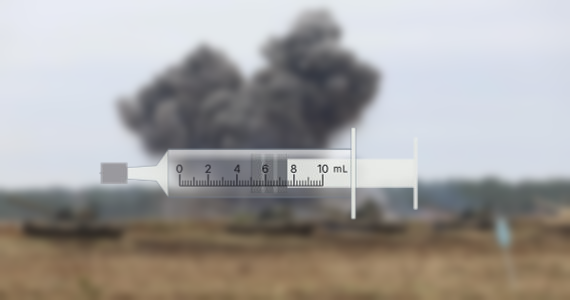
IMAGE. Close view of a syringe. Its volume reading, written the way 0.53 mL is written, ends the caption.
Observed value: 5 mL
